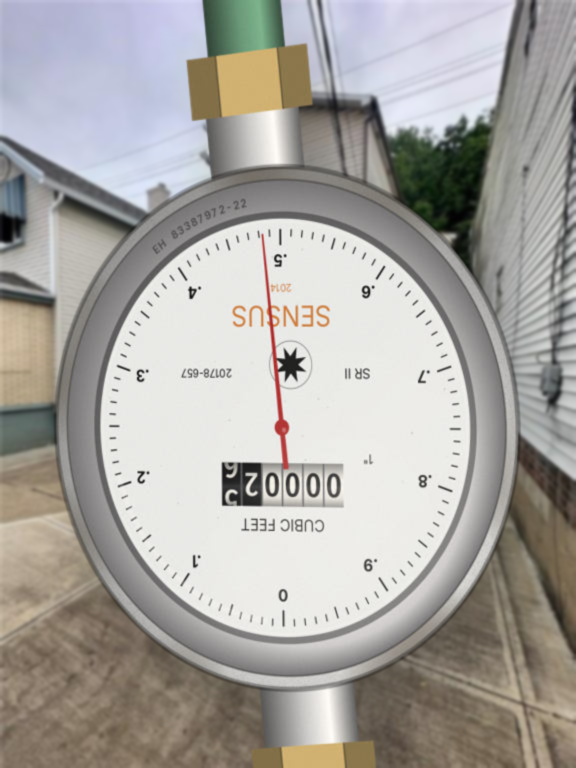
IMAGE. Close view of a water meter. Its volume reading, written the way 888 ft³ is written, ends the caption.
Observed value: 25.48 ft³
